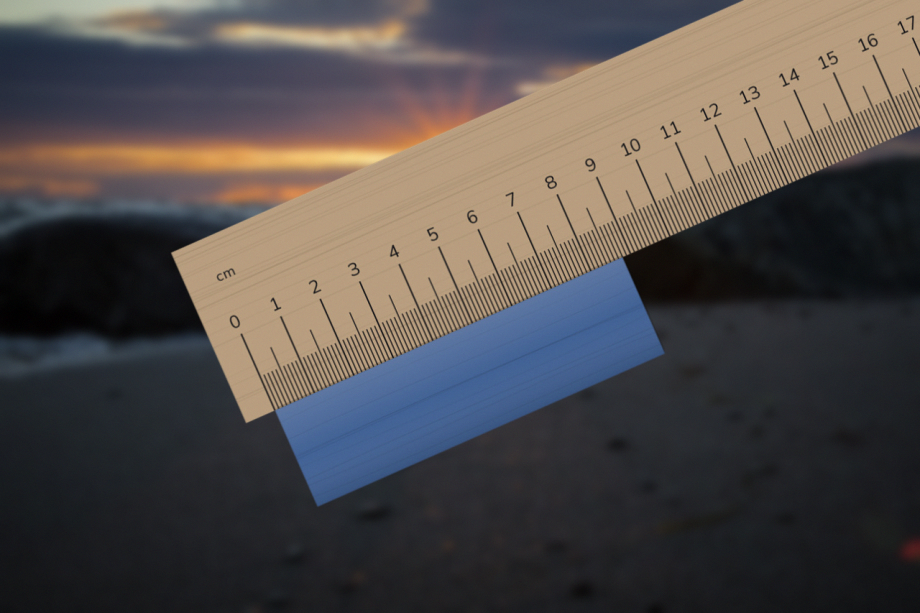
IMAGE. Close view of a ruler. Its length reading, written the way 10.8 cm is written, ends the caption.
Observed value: 8.8 cm
